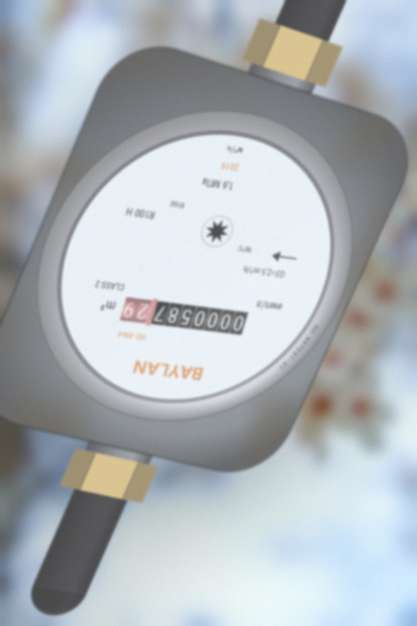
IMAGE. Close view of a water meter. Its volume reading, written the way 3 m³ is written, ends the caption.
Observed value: 587.29 m³
